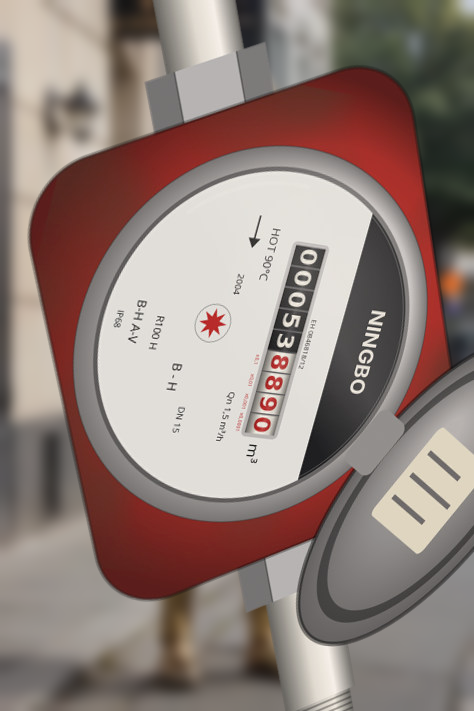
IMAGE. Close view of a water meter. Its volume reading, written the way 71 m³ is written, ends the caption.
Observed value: 53.8890 m³
